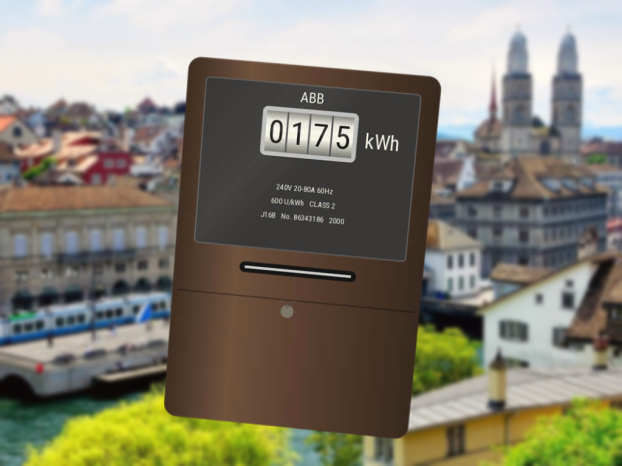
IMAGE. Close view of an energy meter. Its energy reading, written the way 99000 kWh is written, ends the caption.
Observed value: 175 kWh
